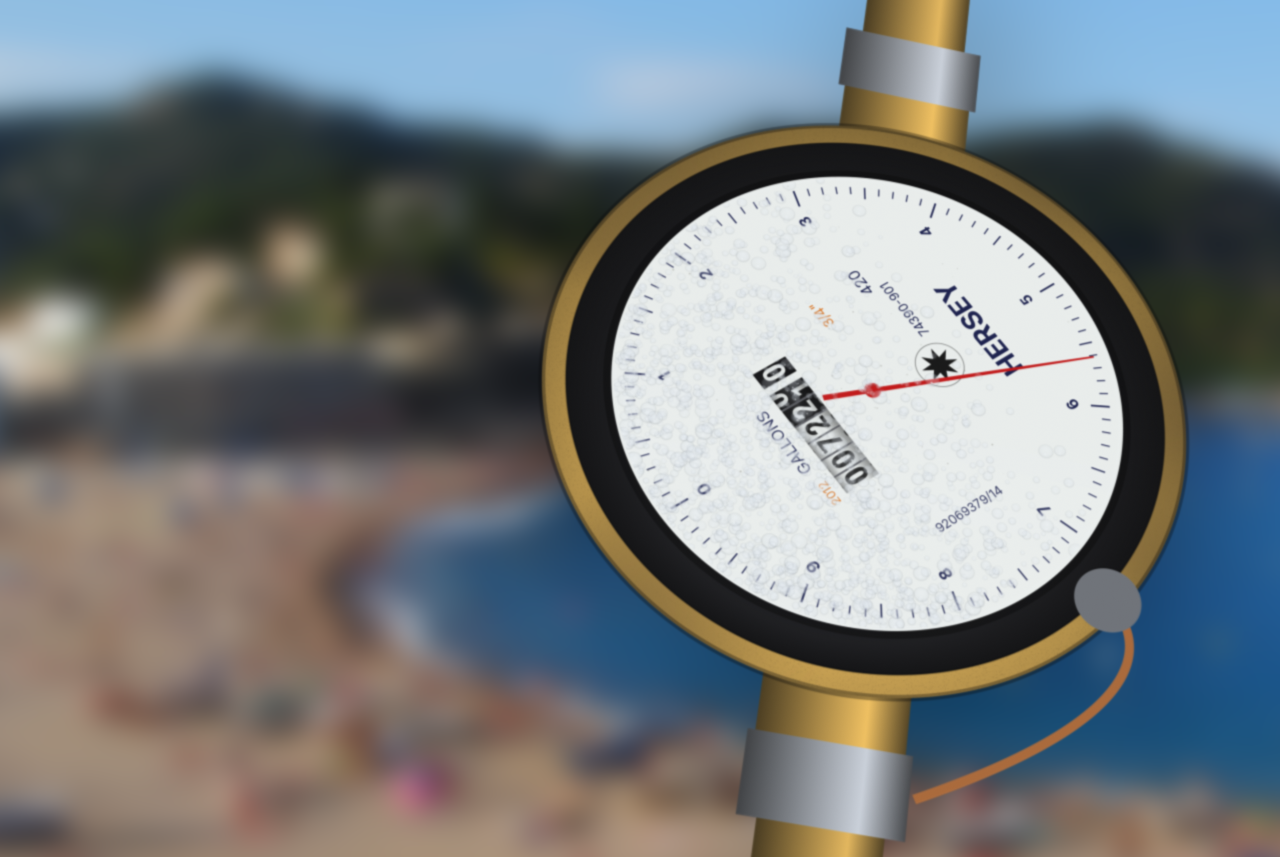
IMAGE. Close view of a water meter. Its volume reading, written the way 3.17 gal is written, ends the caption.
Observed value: 72205.6 gal
